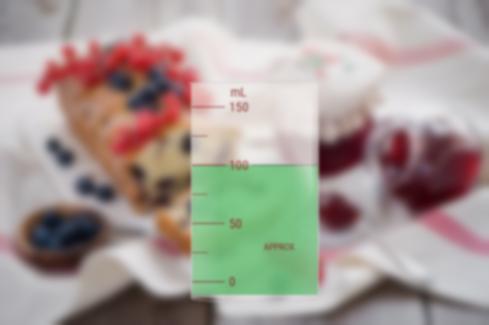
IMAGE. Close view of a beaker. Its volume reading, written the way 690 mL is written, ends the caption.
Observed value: 100 mL
